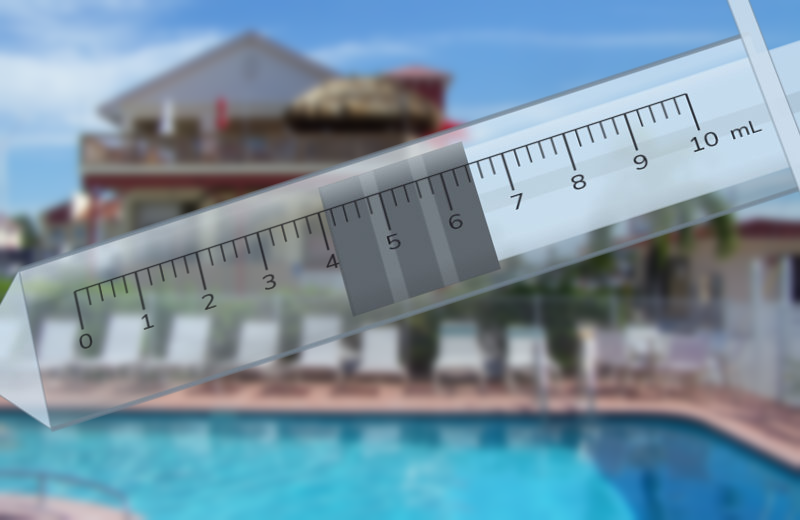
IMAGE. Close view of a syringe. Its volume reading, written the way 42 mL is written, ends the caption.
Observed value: 4.1 mL
